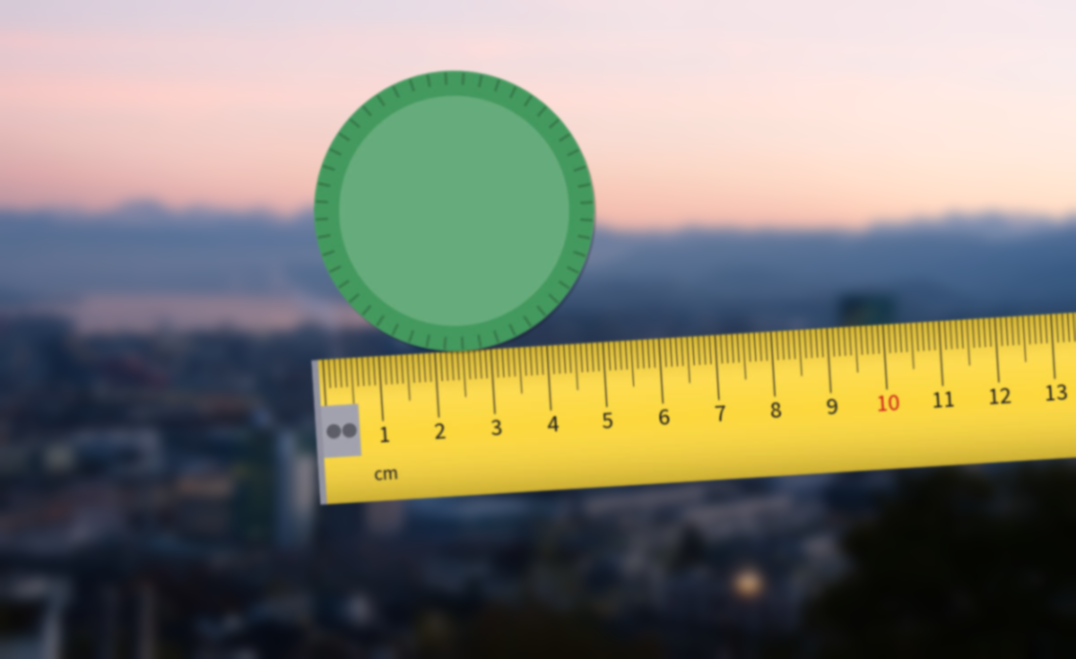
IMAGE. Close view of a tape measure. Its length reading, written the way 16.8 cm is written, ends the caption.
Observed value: 5 cm
